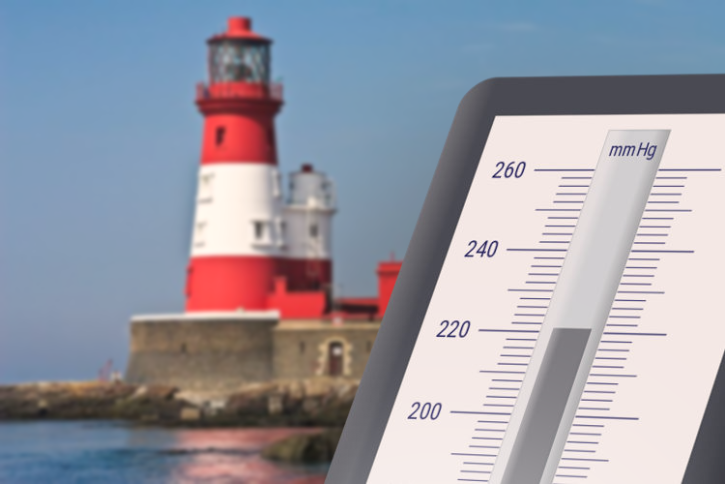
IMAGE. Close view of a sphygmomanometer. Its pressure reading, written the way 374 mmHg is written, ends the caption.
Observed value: 221 mmHg
